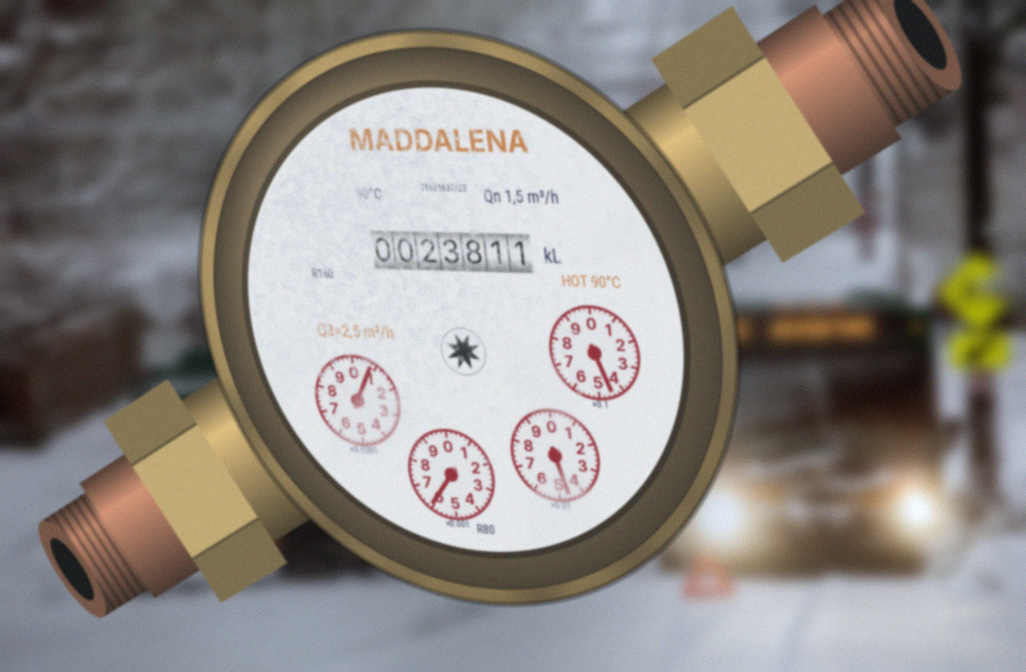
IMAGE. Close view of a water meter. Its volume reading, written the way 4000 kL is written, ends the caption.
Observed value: 23811.4460 kL
